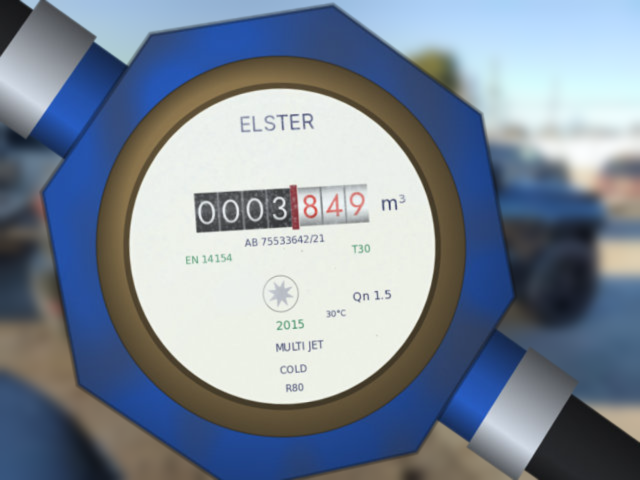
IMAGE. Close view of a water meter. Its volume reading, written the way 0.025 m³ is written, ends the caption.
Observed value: 3.849 m³
